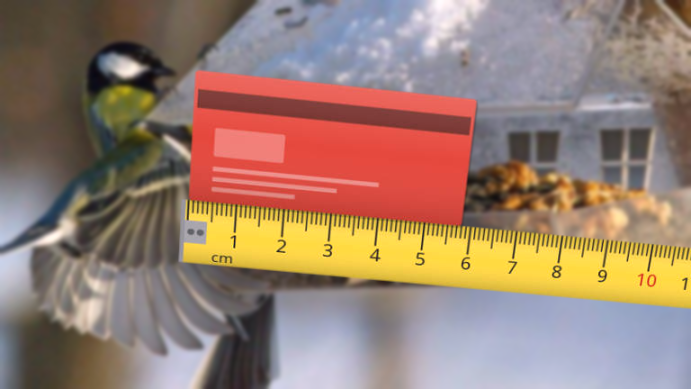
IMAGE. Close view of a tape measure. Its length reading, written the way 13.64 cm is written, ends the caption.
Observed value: 5.8 cm
